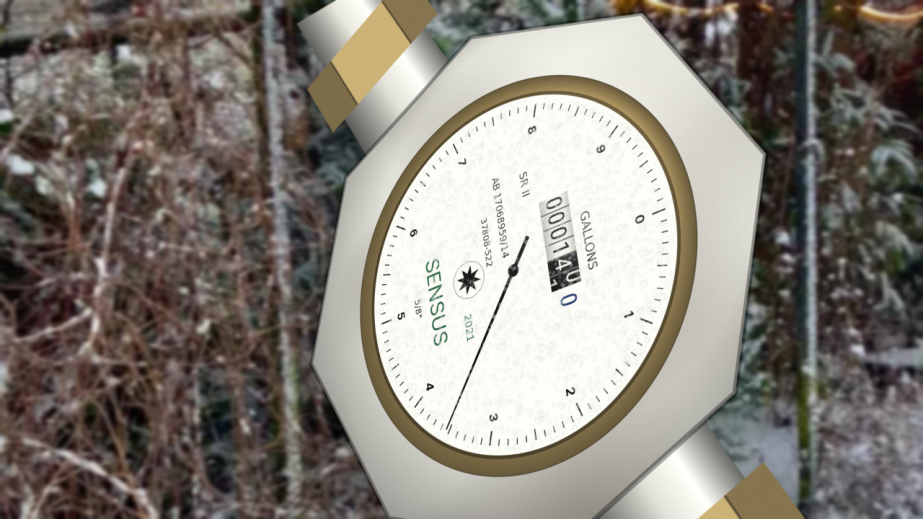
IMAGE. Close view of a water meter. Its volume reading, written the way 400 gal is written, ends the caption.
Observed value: 1403.5 gal
